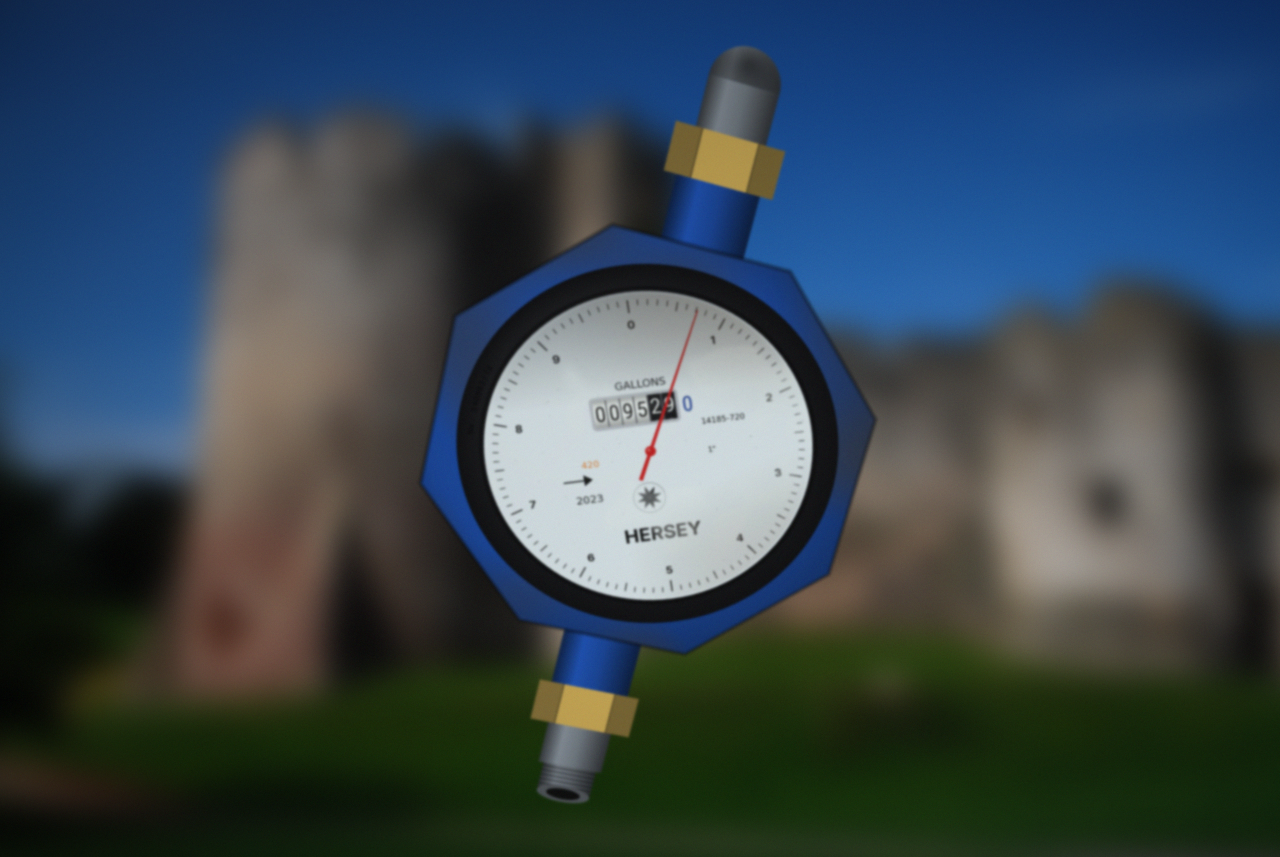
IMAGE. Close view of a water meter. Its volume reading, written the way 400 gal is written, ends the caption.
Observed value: 95290.7 gal
